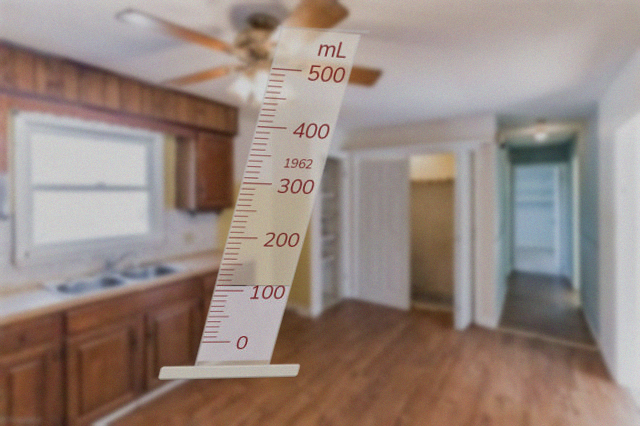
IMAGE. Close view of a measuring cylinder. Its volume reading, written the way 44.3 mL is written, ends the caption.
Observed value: 110 mL
